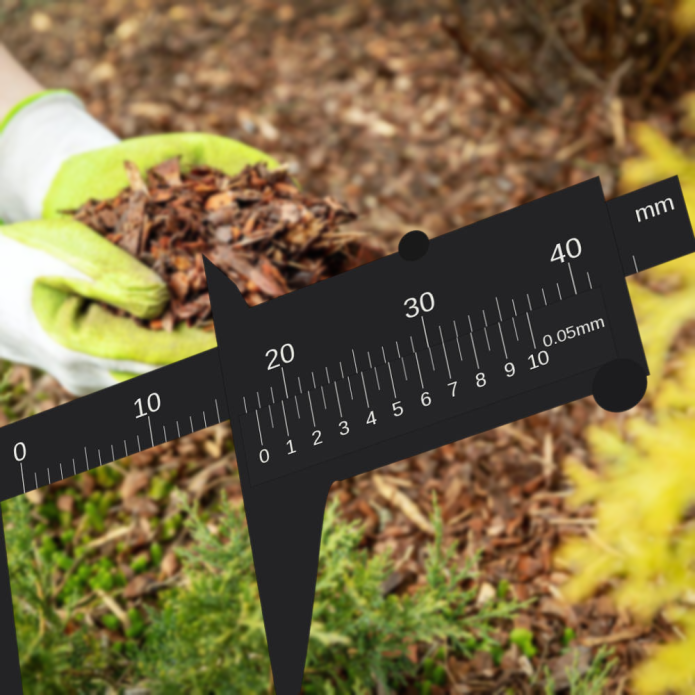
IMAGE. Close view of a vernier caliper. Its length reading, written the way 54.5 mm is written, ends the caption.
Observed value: 17.7 mm
